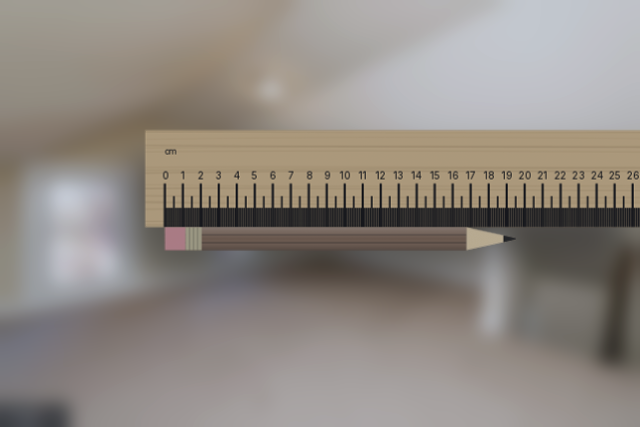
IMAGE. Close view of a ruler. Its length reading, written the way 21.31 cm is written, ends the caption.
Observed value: 19.5 cm
